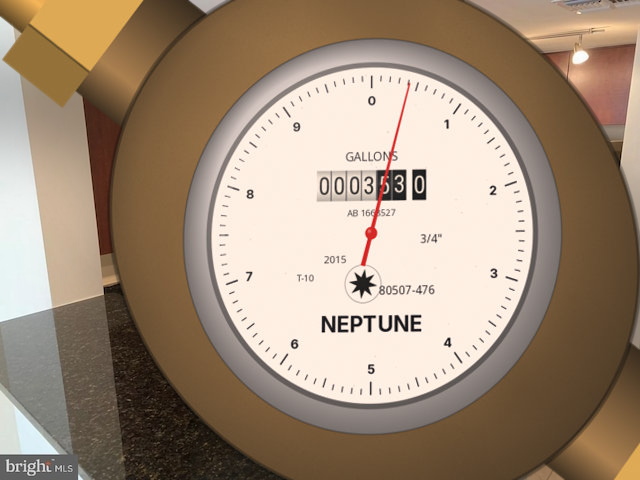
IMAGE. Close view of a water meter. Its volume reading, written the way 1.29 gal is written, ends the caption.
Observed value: 3530.4 gal
